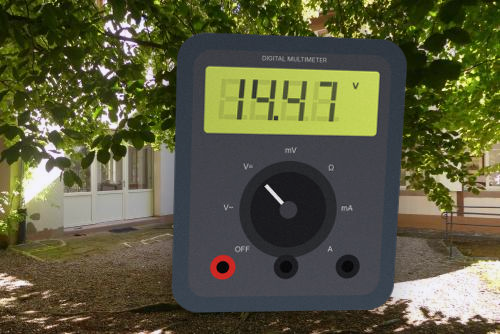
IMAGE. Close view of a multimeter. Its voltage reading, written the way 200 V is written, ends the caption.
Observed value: 14.47 V
